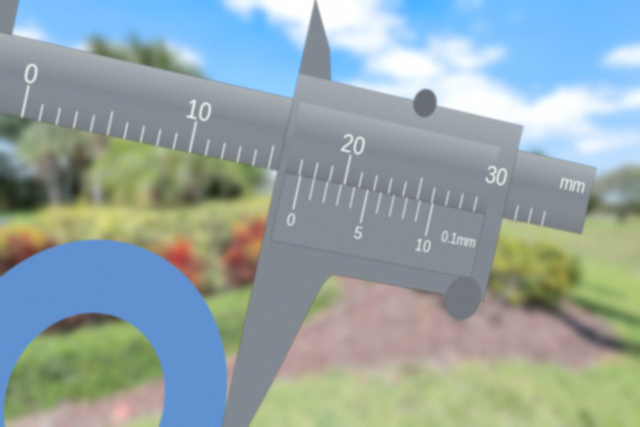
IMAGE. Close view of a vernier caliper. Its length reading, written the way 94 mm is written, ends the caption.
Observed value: 17.1 mm
